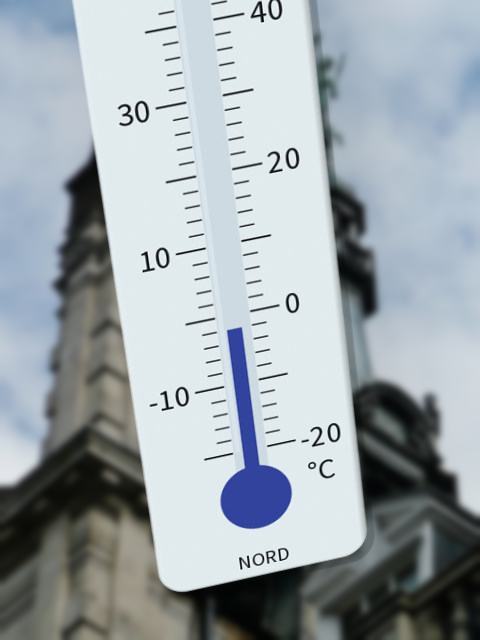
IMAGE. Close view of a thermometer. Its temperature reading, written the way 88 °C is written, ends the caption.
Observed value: -2 °C
